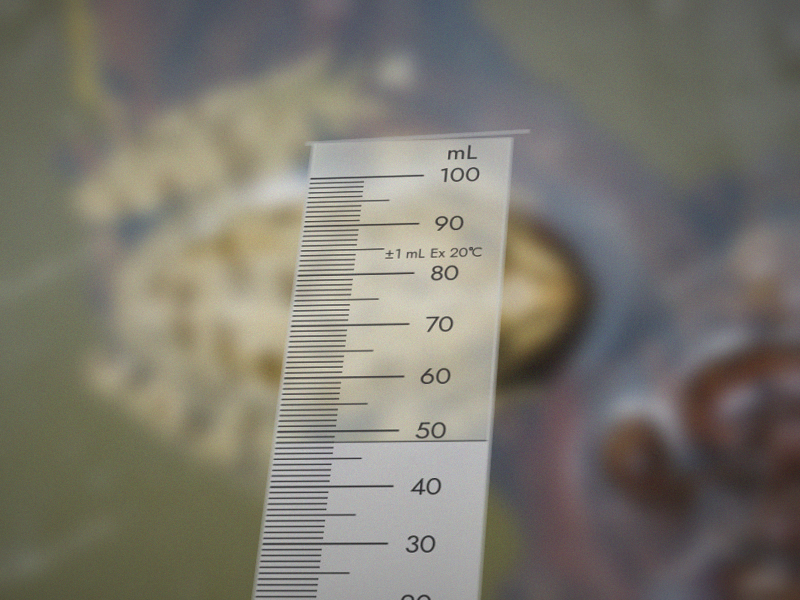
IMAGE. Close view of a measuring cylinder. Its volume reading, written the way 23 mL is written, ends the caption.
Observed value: 48 mL
